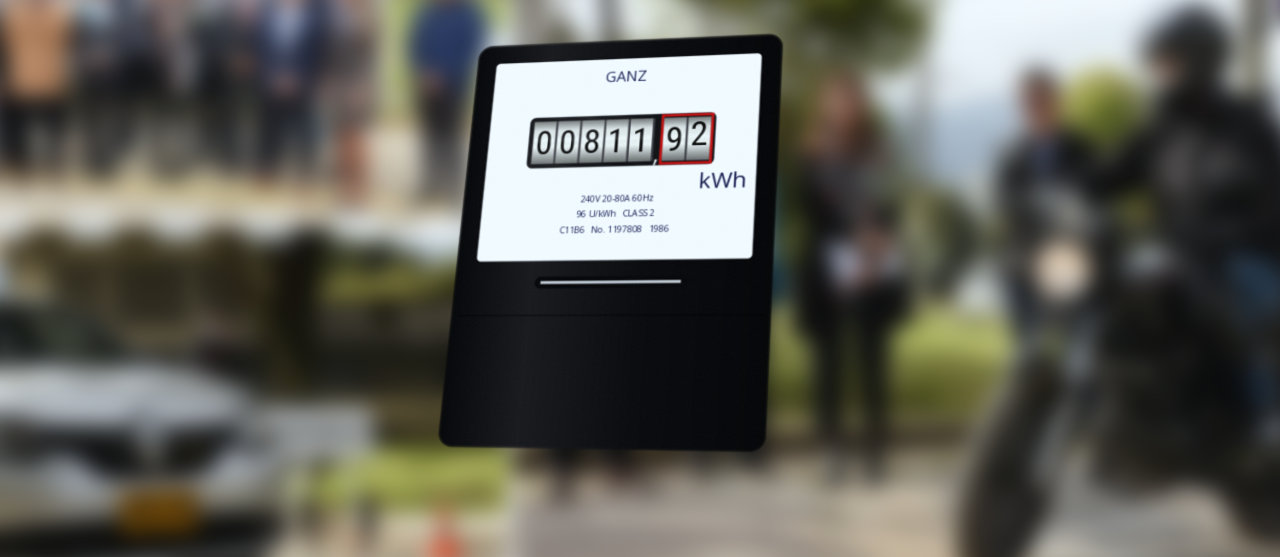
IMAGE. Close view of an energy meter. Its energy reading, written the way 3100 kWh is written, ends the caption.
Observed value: 811.92 kWh
